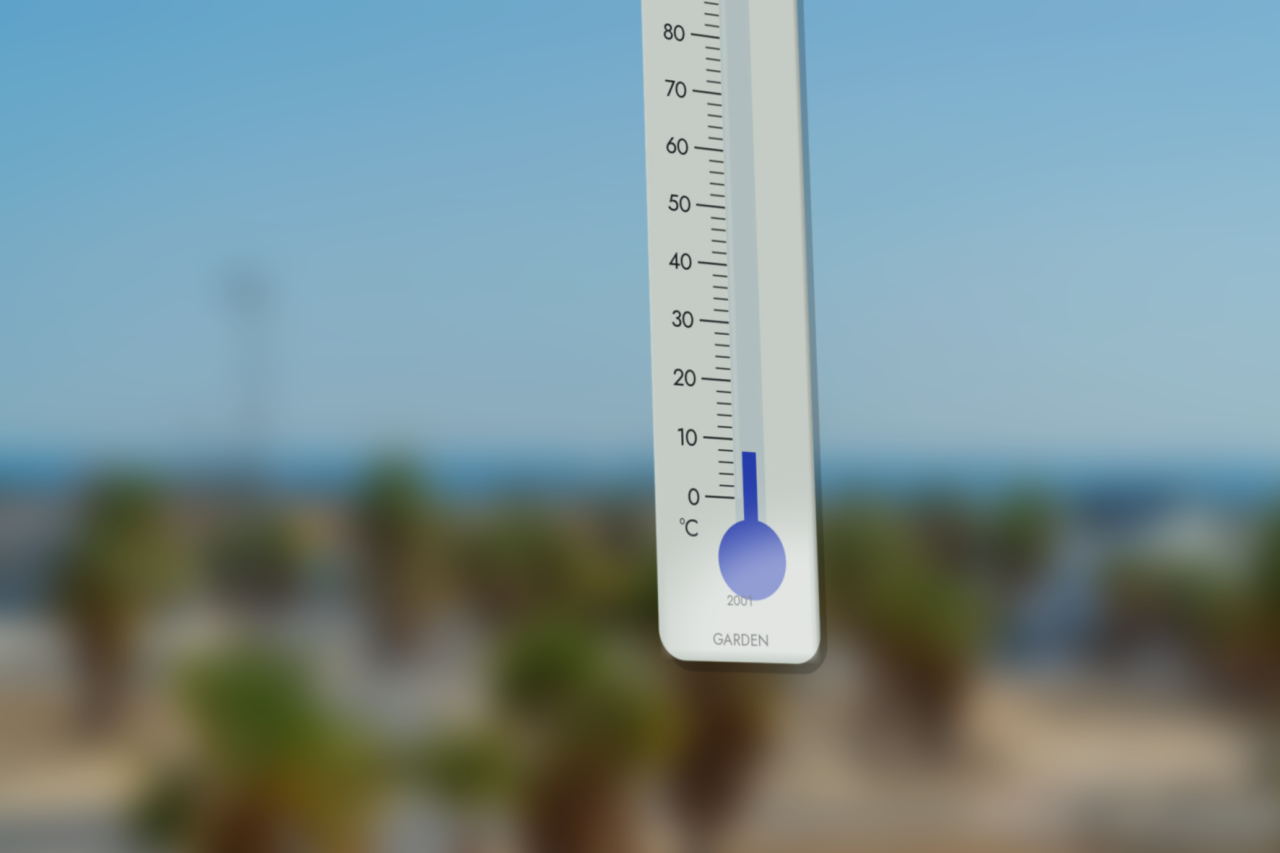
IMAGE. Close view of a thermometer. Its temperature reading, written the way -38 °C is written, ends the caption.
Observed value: 8 °C
